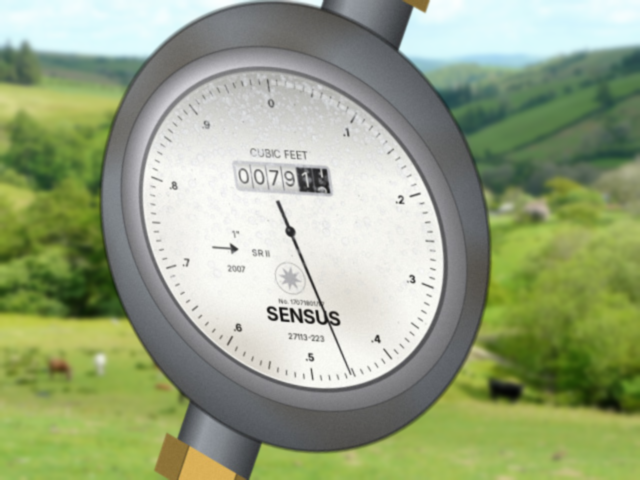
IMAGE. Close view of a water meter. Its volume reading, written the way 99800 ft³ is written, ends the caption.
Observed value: 7911.45 ft³
